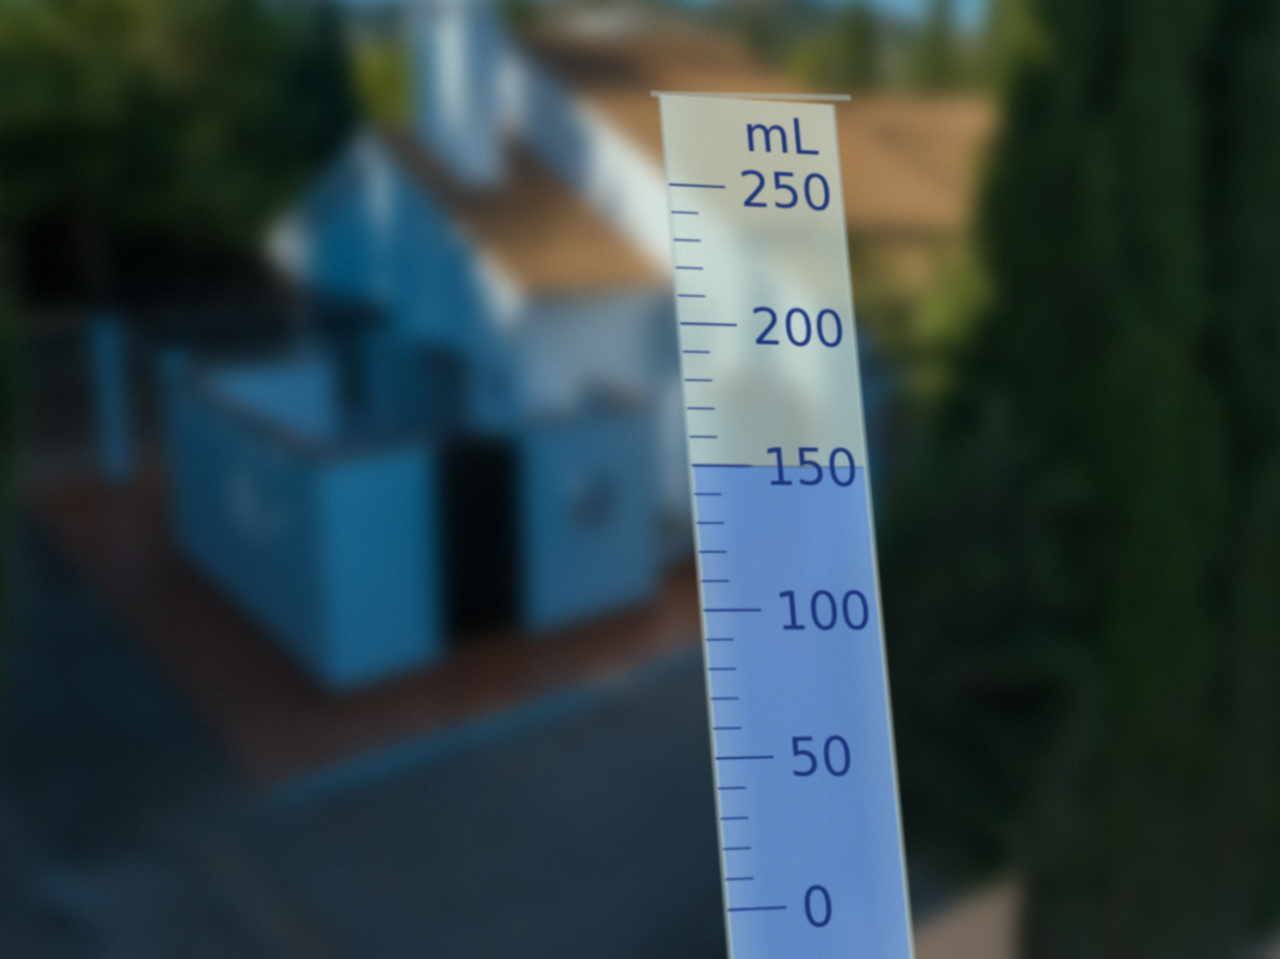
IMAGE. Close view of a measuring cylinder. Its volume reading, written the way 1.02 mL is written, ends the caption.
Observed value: 150 mL
